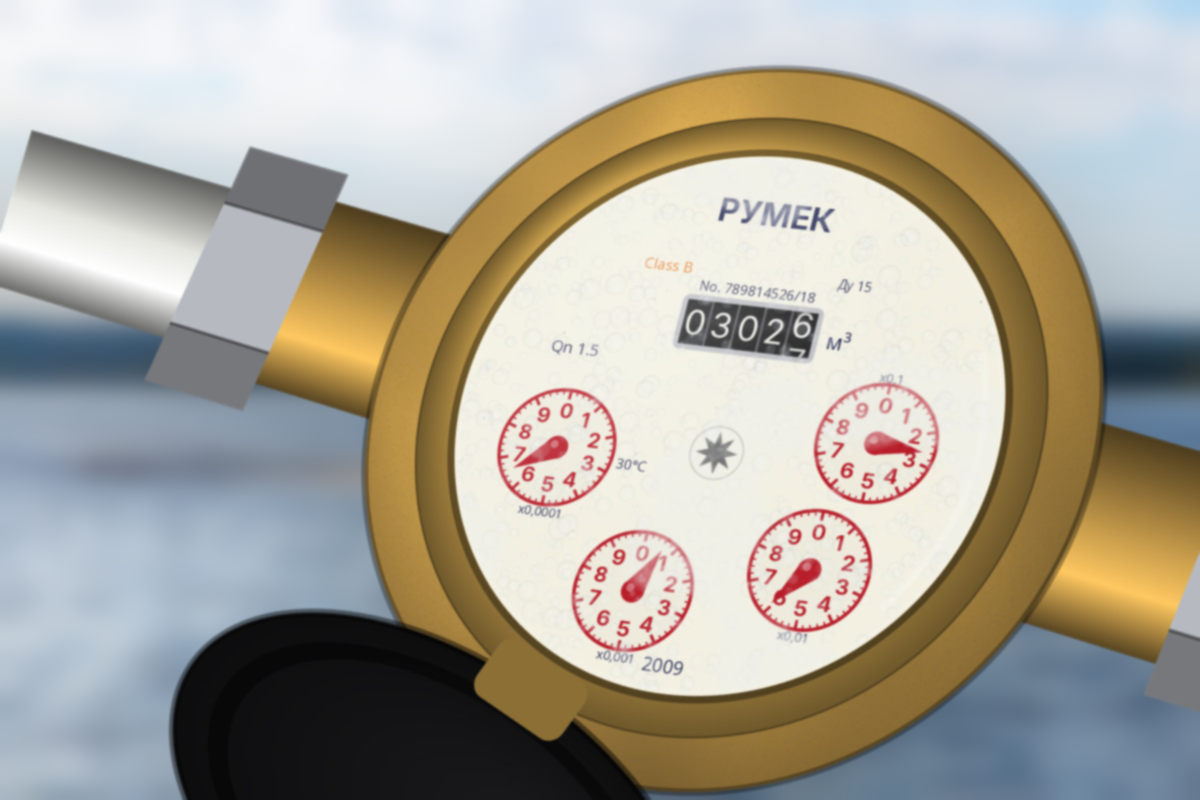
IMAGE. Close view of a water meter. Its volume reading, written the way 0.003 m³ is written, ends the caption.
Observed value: 3026.2606 m³
